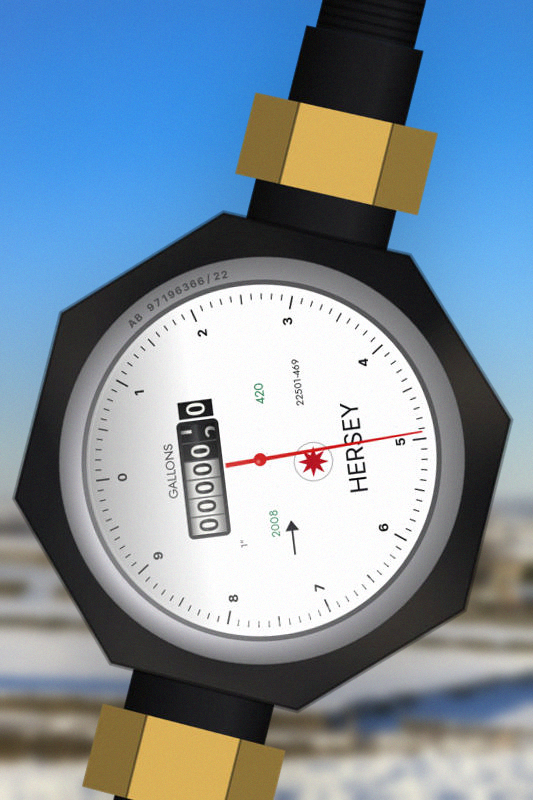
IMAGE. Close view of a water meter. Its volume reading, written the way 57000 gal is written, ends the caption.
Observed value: 14.9 gal
